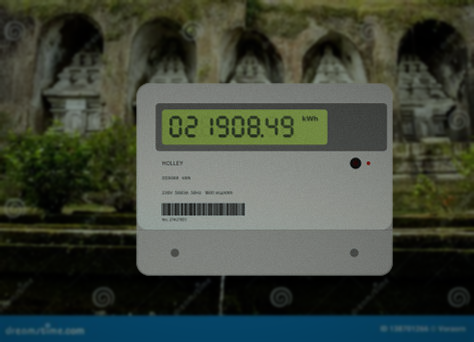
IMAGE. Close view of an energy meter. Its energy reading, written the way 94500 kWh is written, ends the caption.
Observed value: 21908.49 kWh
